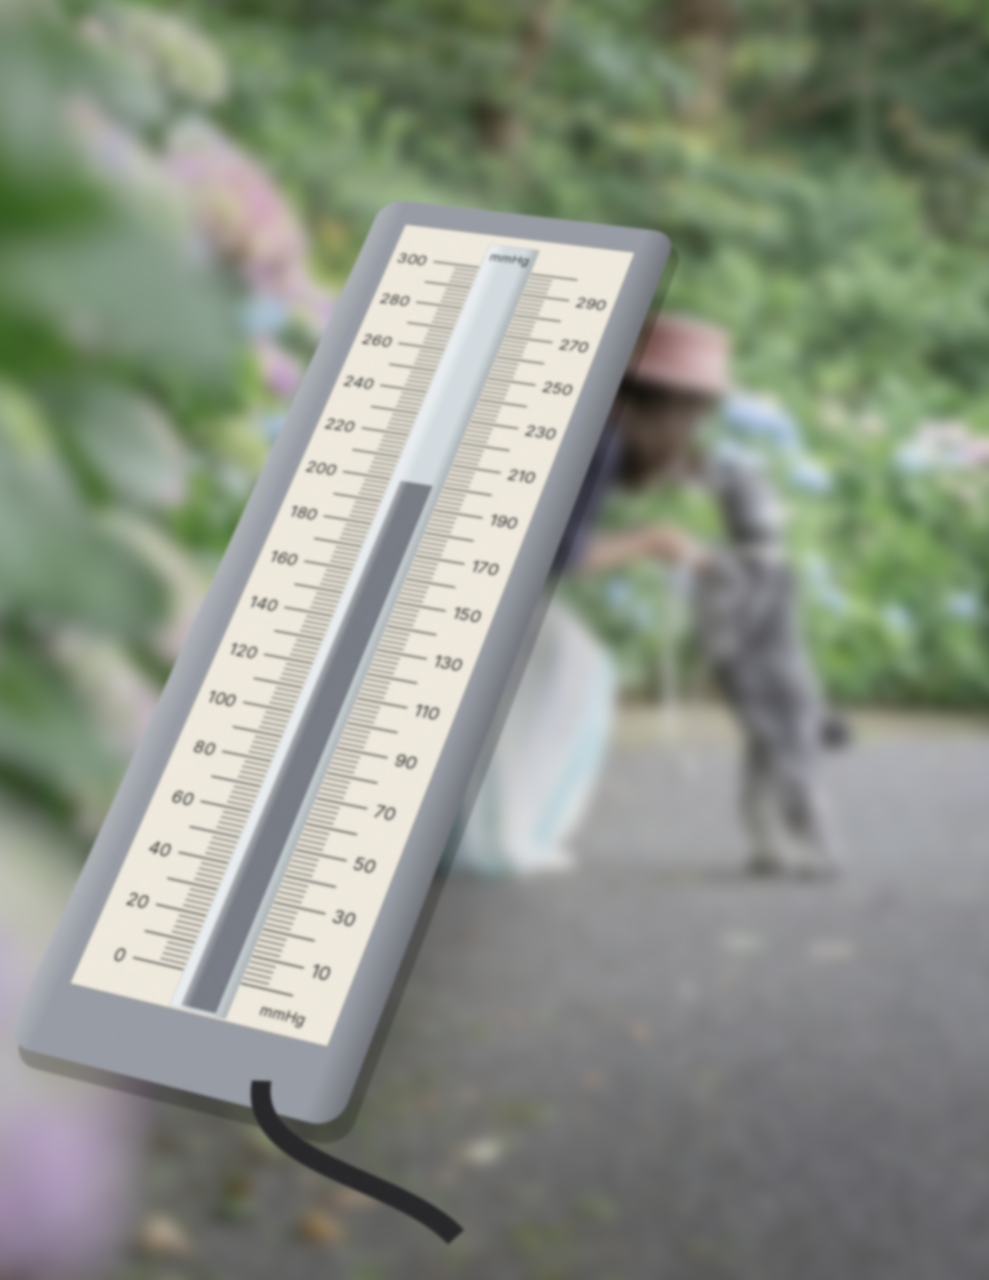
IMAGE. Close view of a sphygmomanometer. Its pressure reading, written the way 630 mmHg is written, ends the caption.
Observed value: 200 mmHg
